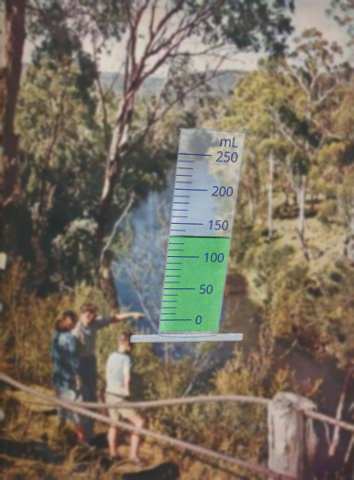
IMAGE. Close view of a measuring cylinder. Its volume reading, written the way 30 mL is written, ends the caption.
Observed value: 130 mL
